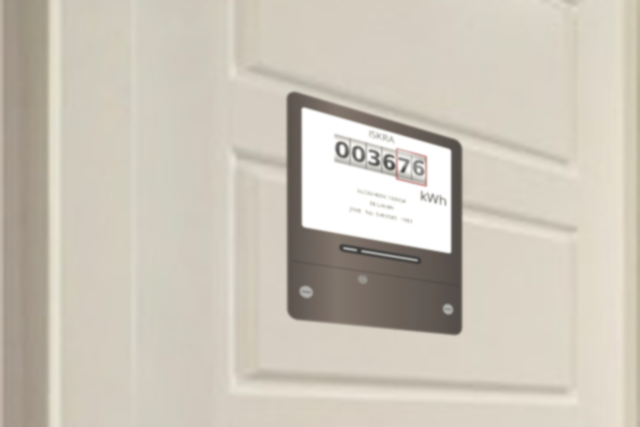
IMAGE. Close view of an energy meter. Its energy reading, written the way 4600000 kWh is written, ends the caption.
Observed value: 36.76 kWh
